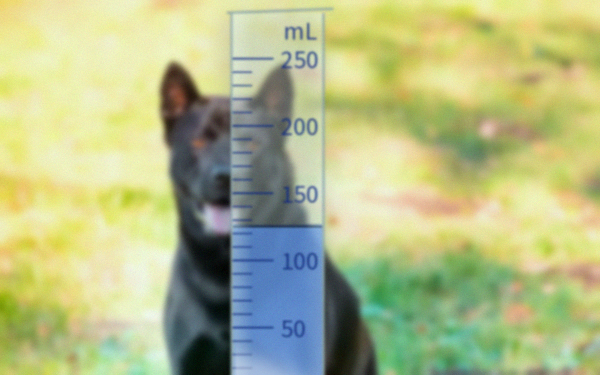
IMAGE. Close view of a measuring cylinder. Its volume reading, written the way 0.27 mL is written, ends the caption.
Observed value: 125 mL
